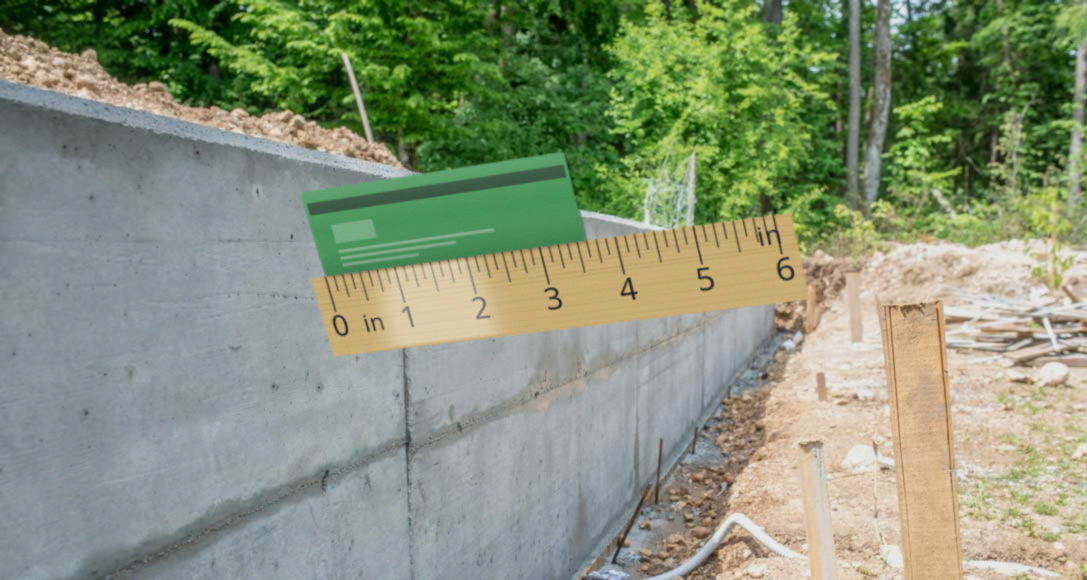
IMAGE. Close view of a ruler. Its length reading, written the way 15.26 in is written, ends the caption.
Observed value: 3.625 in
